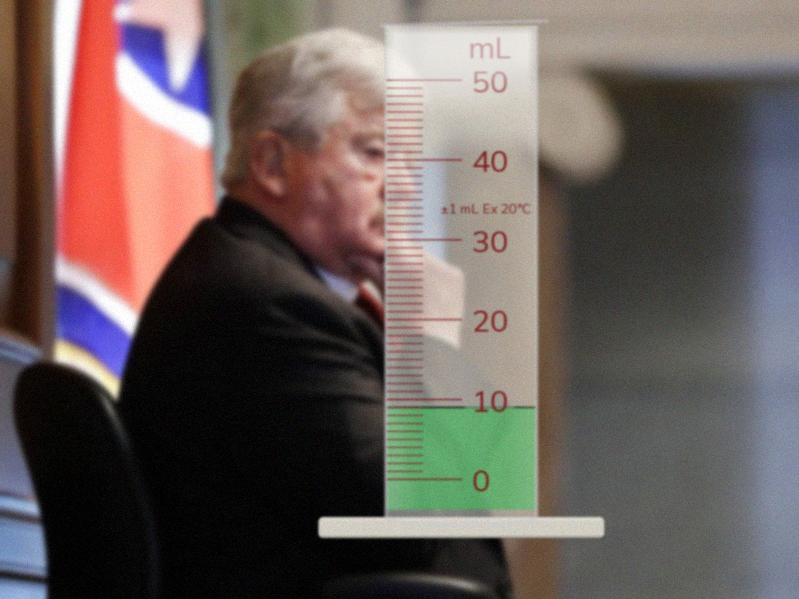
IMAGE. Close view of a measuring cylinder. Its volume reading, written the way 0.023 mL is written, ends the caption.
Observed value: 9 mL
